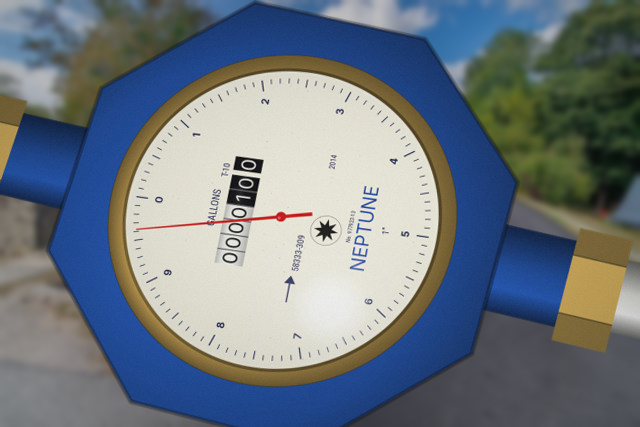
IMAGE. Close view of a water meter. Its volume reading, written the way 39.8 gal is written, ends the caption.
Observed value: 99.6 gal
